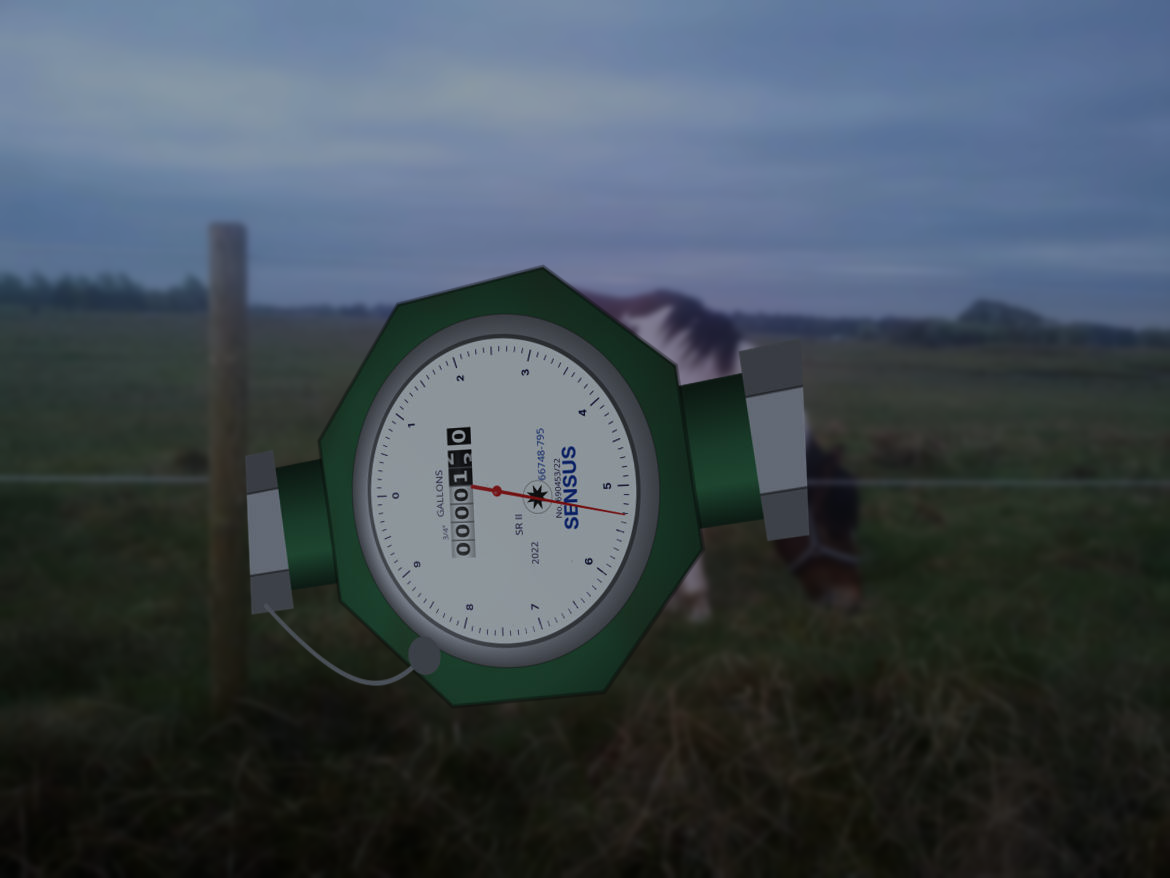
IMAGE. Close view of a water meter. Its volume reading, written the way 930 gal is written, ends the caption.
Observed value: 125.3 gal
